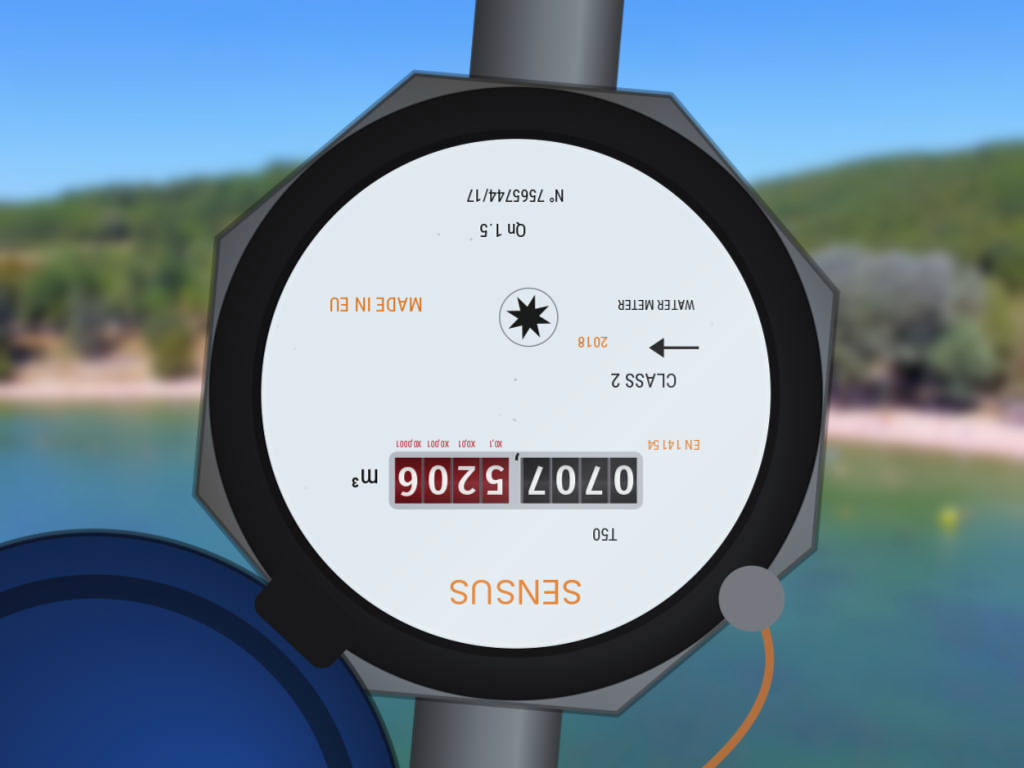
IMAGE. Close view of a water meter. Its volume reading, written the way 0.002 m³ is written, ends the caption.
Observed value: 707.5206 m³
